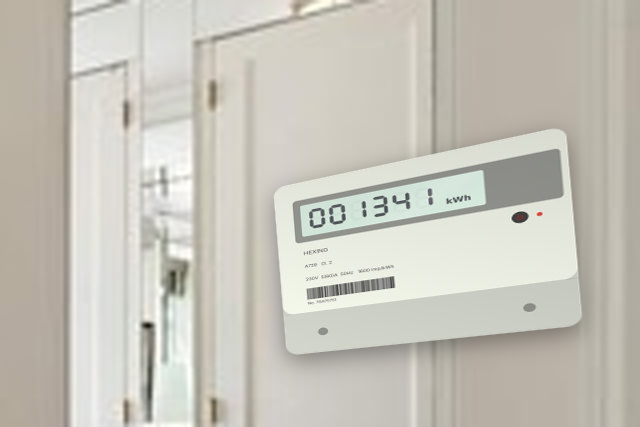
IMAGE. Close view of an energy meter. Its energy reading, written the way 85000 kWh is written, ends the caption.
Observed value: 1341 kWh
